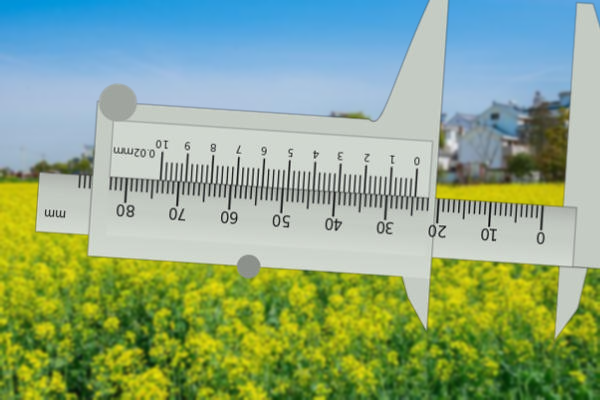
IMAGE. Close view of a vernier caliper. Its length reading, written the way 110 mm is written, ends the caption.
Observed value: 24.5 mm
